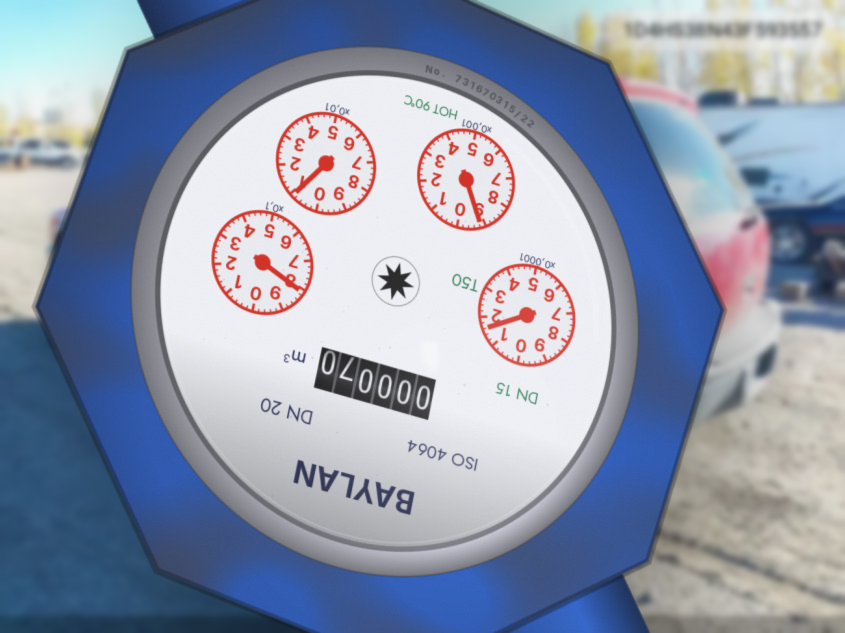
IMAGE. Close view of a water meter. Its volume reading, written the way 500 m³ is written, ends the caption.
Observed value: 69.8091 m³
